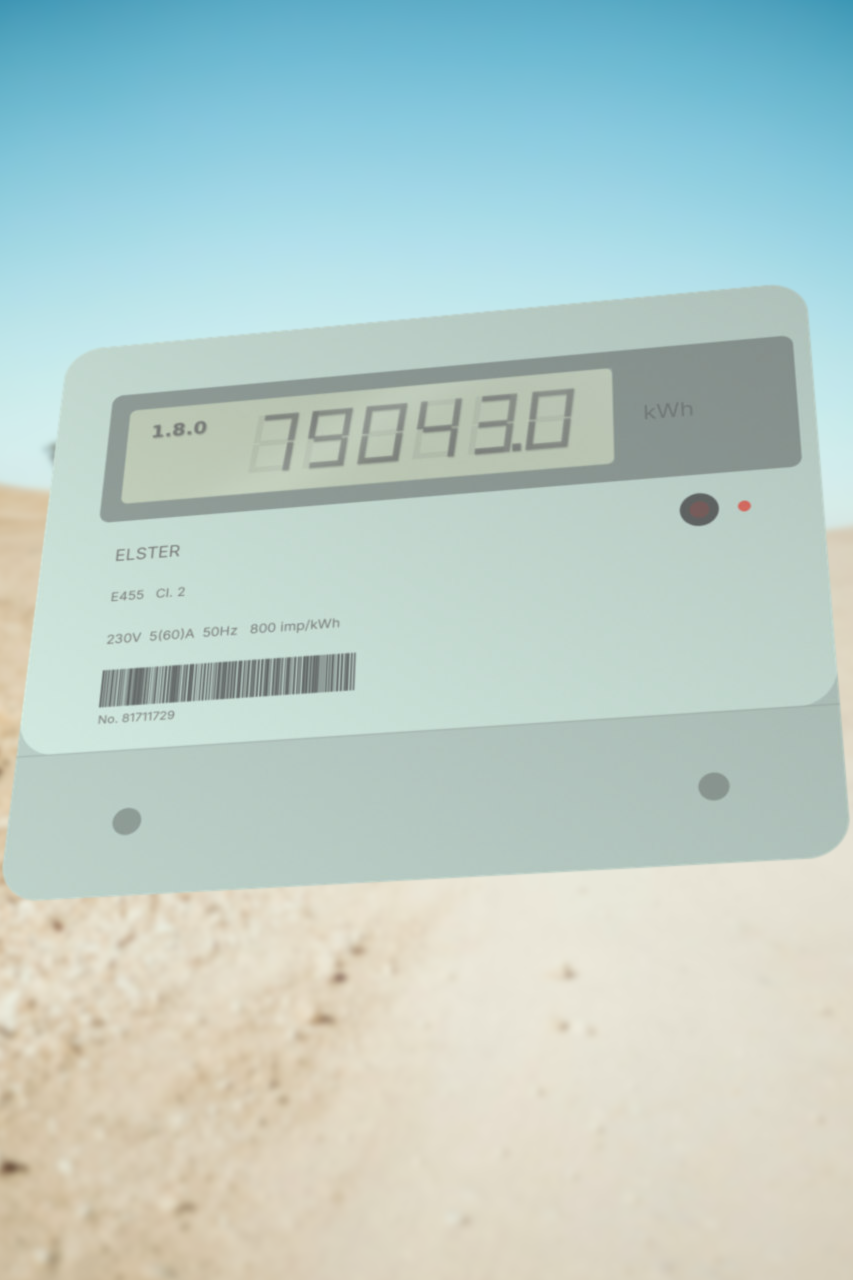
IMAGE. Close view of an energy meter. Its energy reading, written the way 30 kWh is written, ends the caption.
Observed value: 79043.0 kWh
